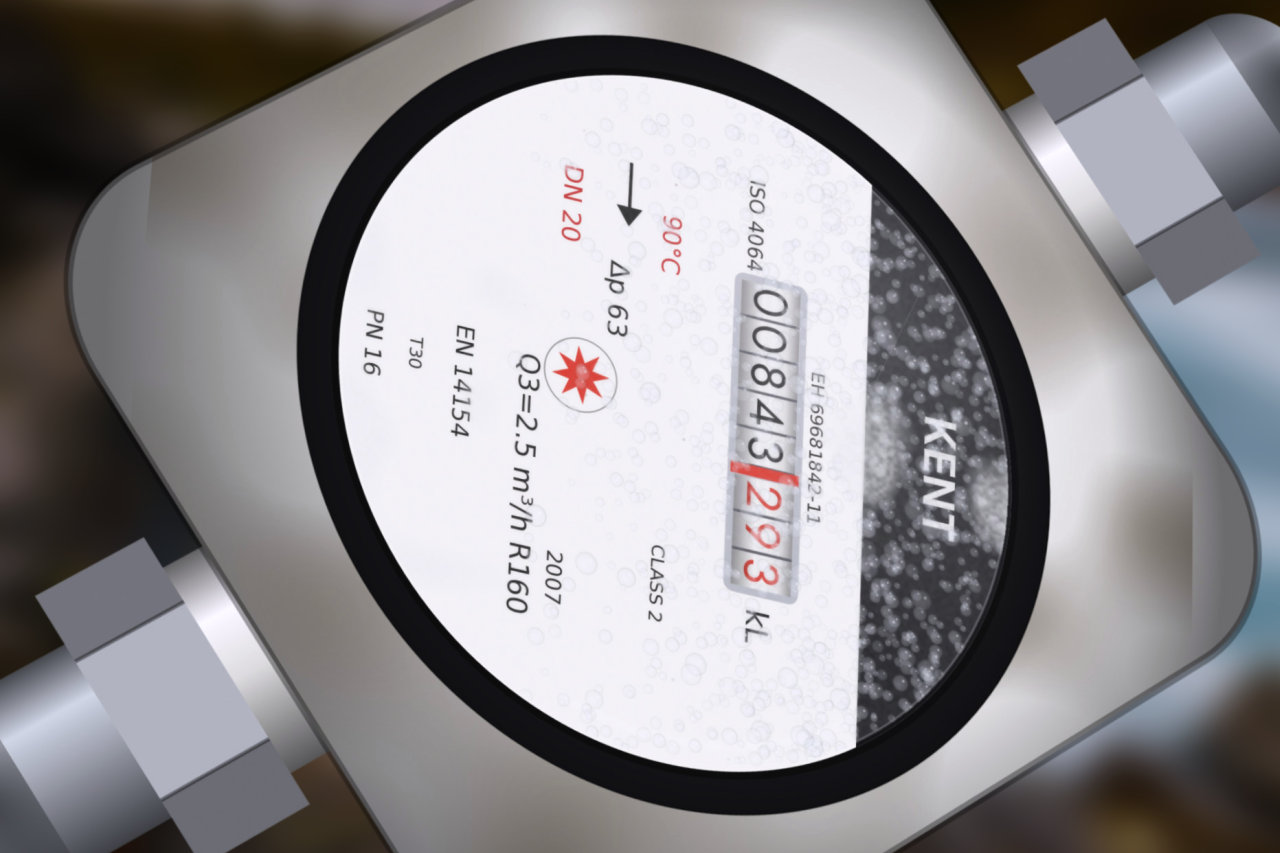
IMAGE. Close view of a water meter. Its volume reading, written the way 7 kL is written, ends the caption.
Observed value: 843.293 kL
